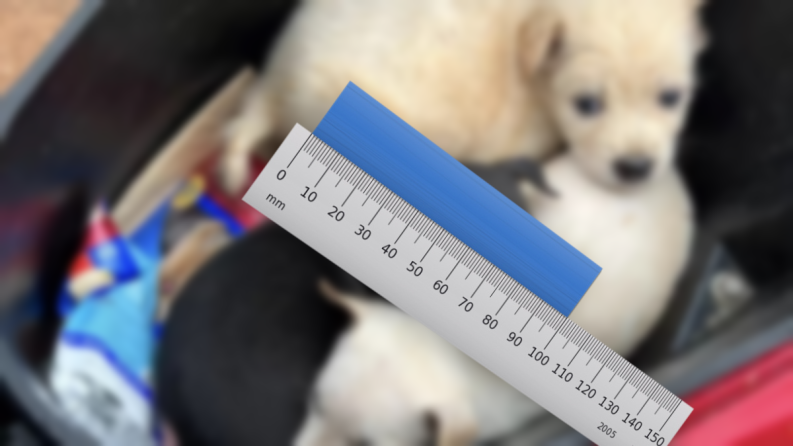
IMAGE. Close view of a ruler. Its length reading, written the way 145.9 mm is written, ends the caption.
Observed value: 100 mm
